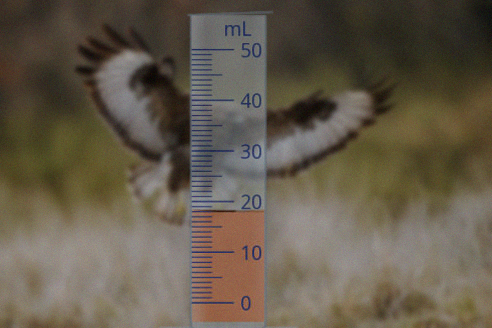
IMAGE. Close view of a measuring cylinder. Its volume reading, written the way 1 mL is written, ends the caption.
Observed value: 18 mL
